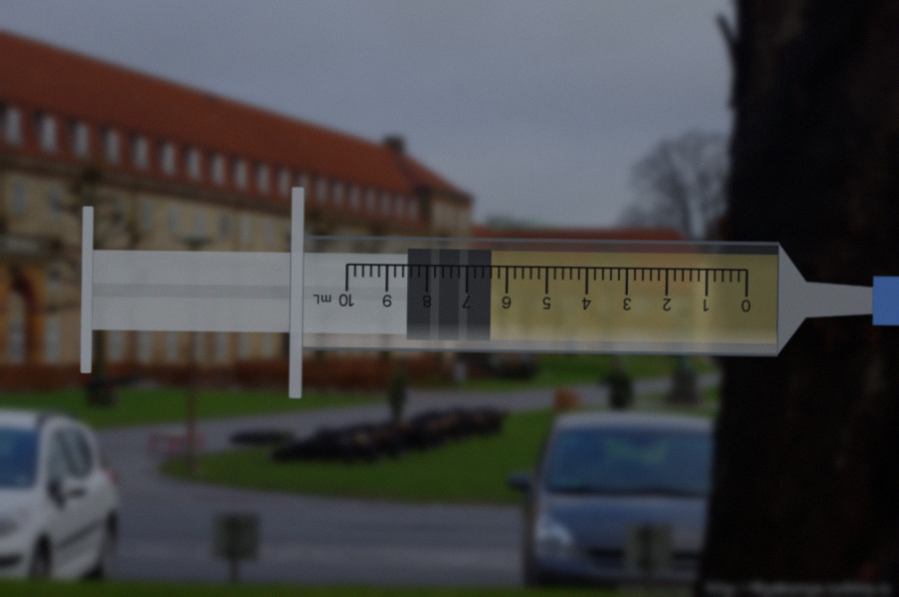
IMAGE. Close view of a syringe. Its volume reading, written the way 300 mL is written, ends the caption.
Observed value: 6.4 mL
